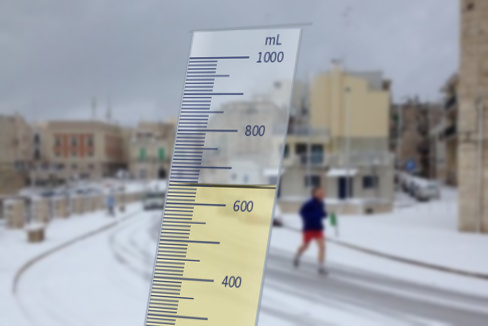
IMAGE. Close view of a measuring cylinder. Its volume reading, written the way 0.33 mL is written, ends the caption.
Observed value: 650 mL
